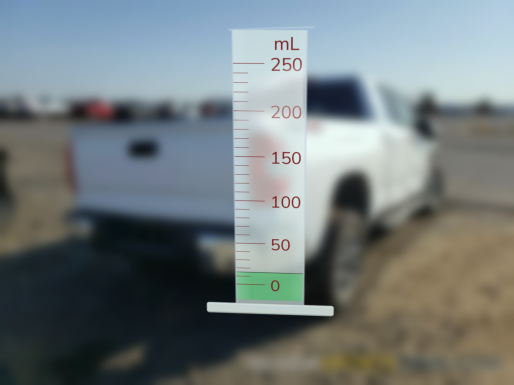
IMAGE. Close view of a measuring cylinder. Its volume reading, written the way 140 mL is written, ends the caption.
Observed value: 15 mL
